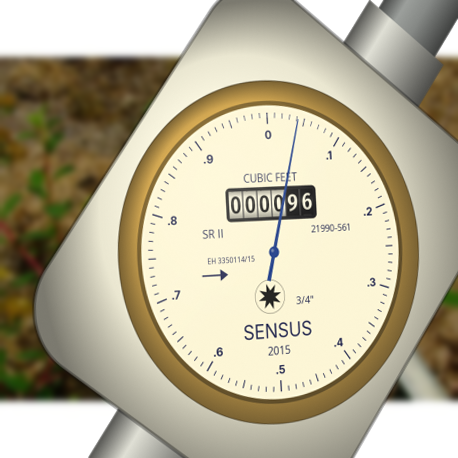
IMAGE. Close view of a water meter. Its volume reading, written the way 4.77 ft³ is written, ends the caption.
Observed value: 96.04 ft³
